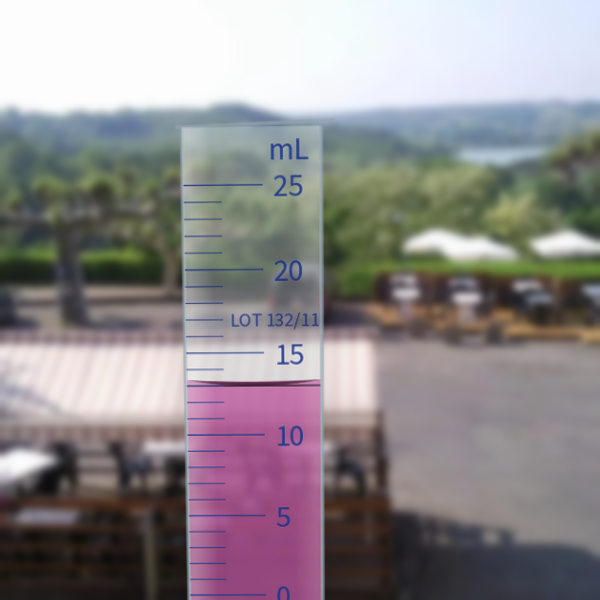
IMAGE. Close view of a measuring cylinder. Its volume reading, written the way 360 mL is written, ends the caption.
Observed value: 13 mL
